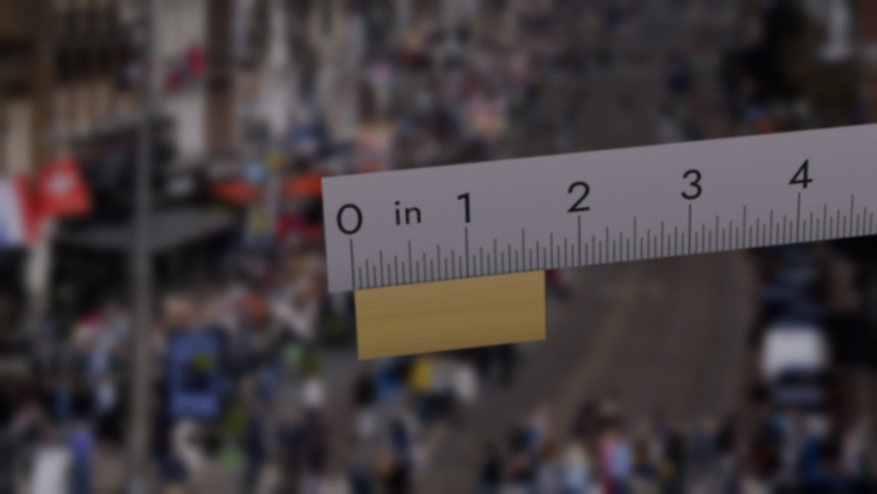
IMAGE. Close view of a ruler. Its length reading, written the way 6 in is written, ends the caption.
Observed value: 1.6875 in
